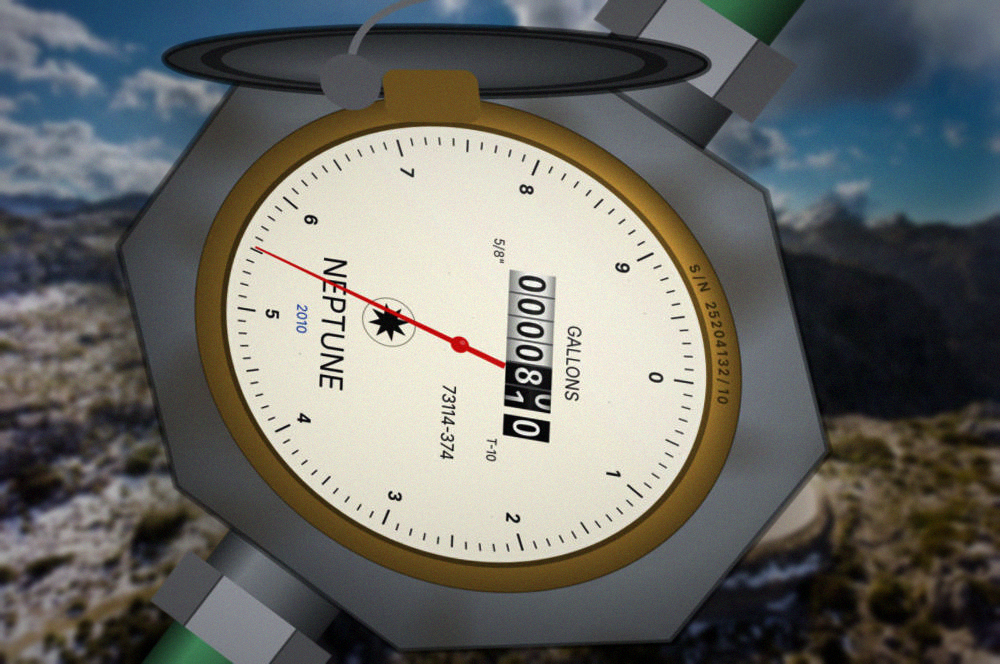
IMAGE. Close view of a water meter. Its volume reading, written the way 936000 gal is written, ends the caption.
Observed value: 805.5 gal
